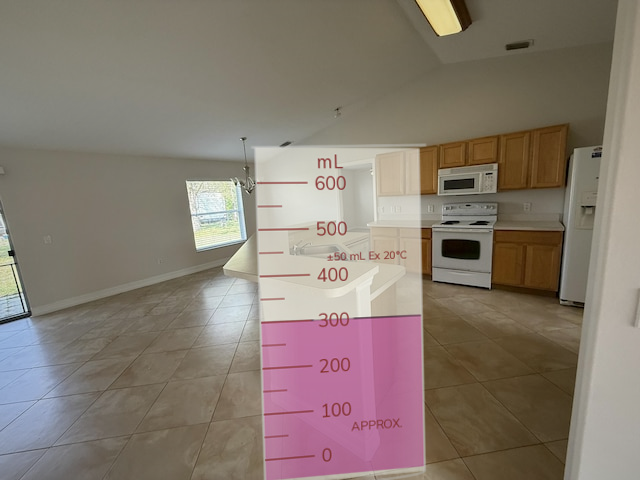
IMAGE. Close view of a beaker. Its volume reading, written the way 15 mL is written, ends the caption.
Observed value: 300 mL
